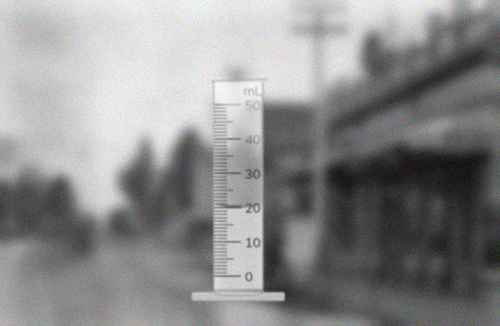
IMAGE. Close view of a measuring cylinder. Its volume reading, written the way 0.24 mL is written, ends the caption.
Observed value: 20 mL
